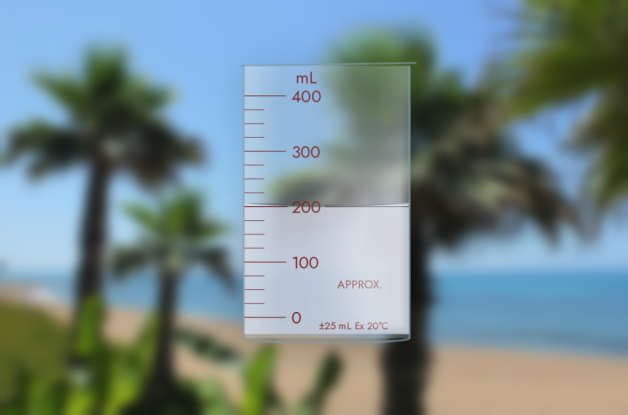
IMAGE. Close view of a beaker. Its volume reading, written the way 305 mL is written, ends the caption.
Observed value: 200 mL
